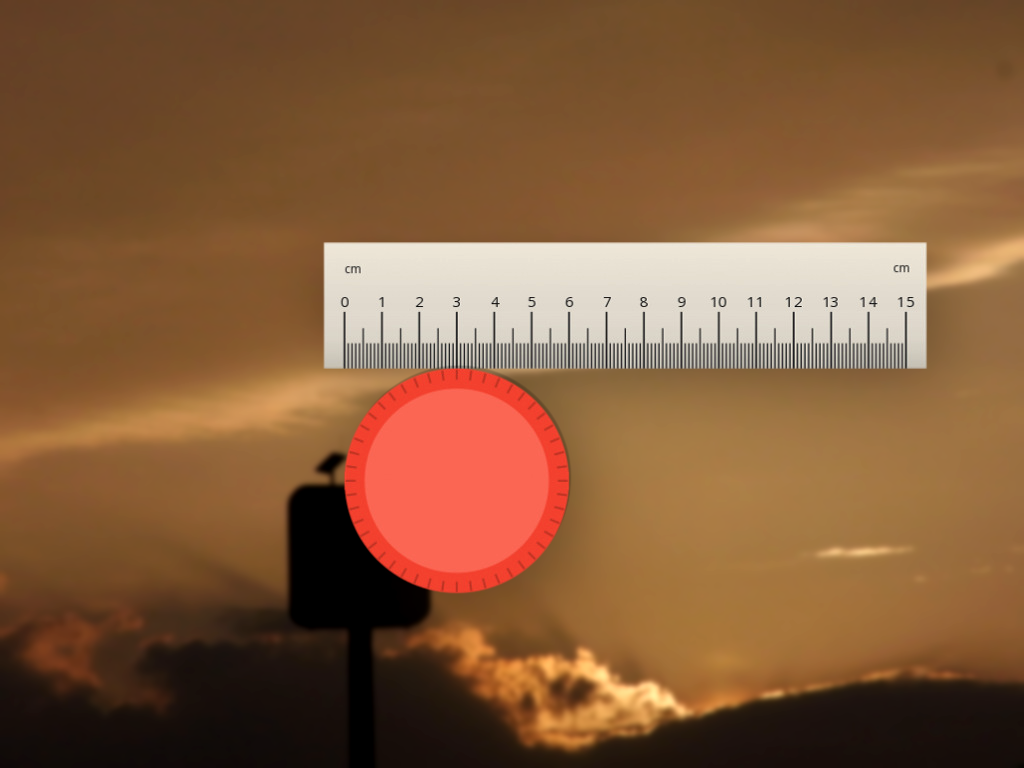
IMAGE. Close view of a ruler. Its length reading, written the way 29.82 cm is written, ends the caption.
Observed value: 6 cm
